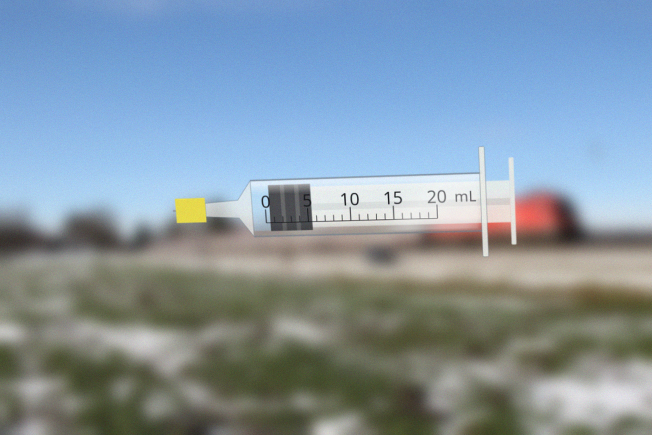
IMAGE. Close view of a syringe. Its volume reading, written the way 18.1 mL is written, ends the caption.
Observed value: 0.5 mL
